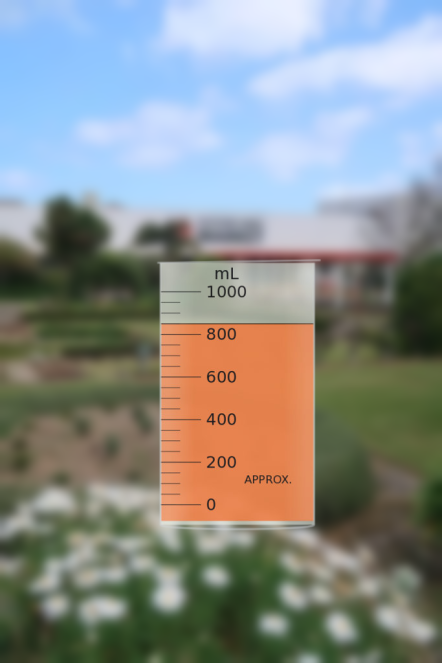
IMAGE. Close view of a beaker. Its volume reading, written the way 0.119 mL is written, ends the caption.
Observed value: 850 mL
